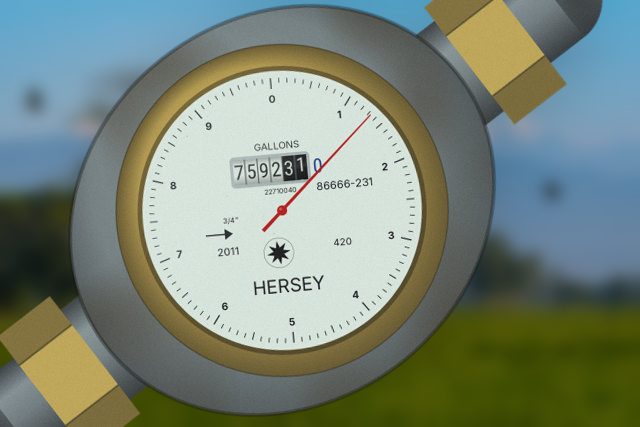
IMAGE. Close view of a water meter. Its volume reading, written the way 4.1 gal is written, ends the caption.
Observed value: 7592311.3 gal
